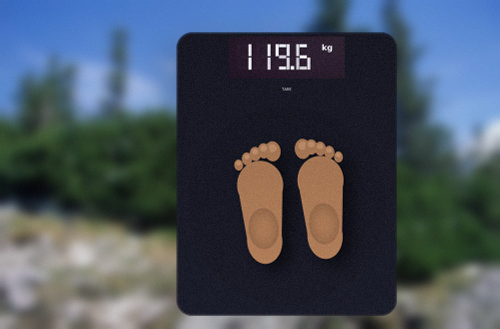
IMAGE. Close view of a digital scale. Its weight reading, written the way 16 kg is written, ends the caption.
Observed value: 119.6 kg
